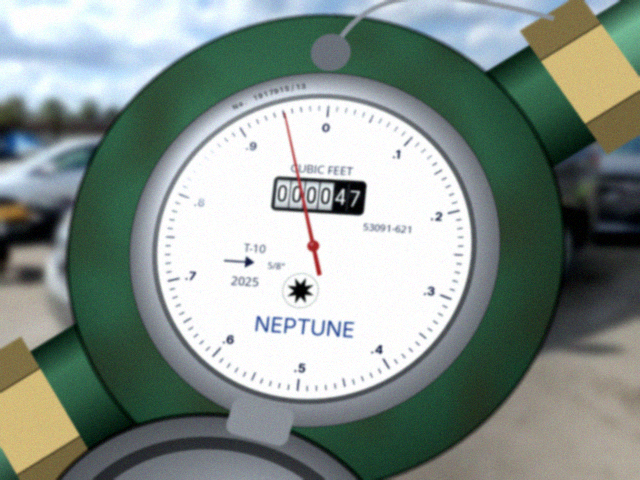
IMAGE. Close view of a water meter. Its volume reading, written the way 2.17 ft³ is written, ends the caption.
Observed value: 46.95 ft³
